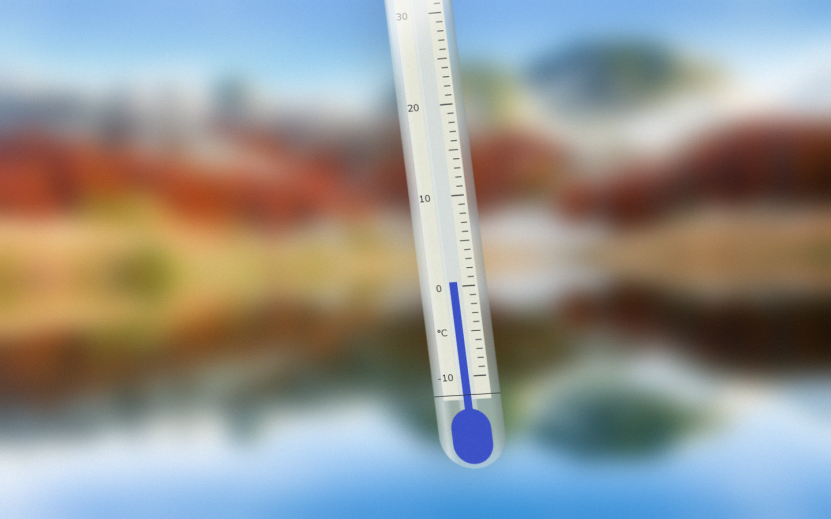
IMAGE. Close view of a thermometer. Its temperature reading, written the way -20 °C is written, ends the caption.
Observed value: 0.5 °C
